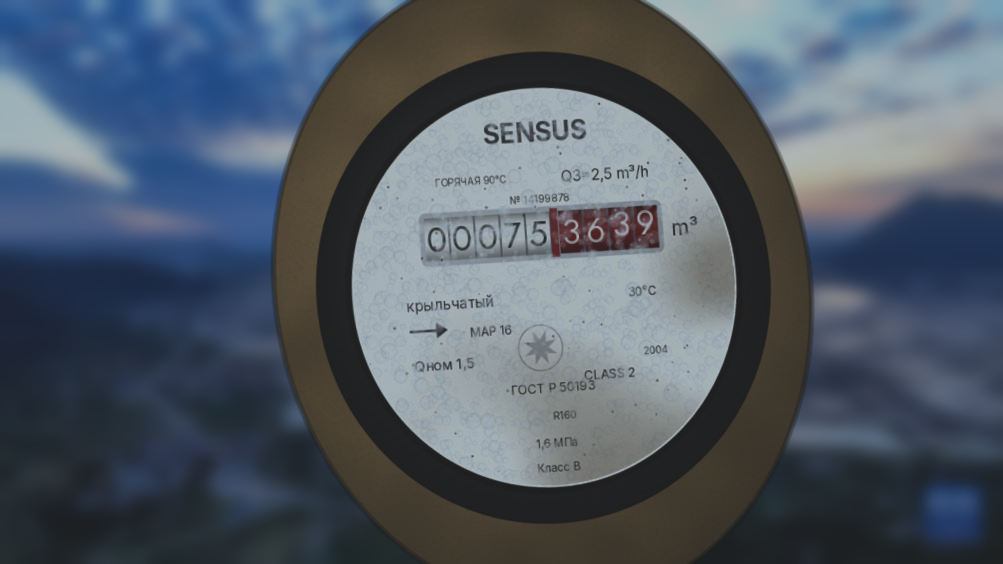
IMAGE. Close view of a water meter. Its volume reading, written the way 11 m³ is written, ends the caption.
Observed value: 75.3639 m³
